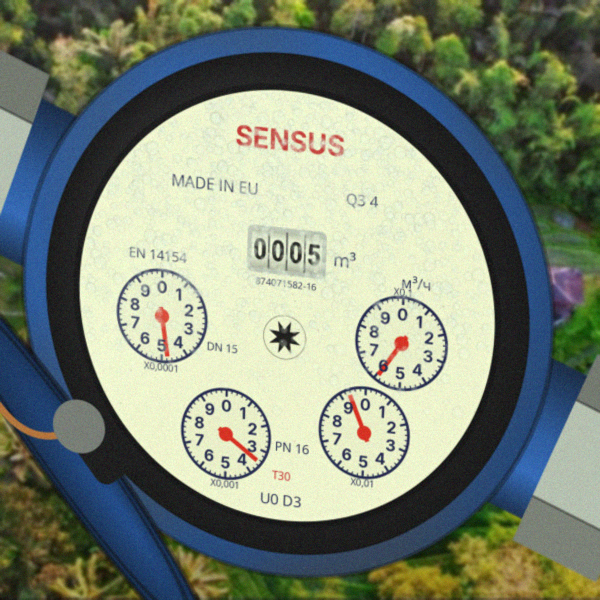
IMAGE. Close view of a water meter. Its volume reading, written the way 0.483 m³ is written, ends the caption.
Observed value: 5.5934 m³
